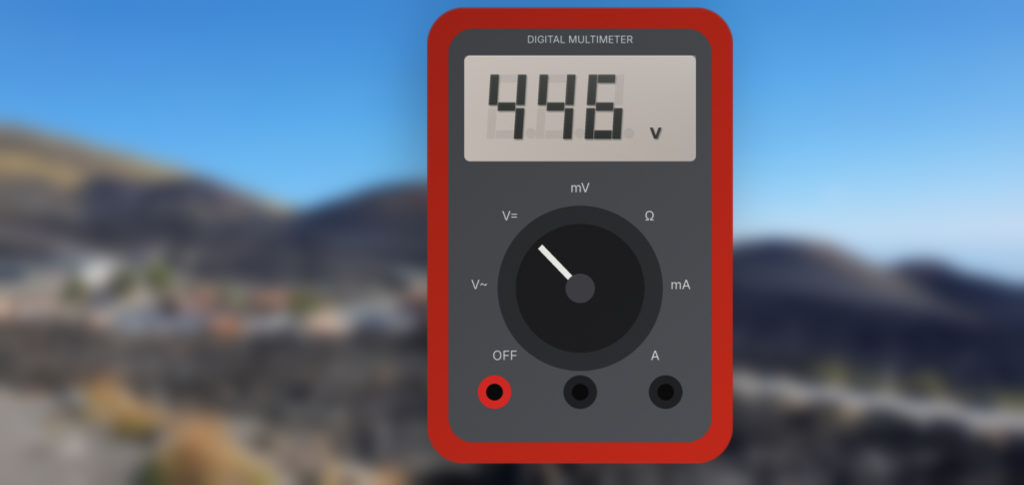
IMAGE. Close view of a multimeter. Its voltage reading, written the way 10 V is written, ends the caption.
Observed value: 446 V
